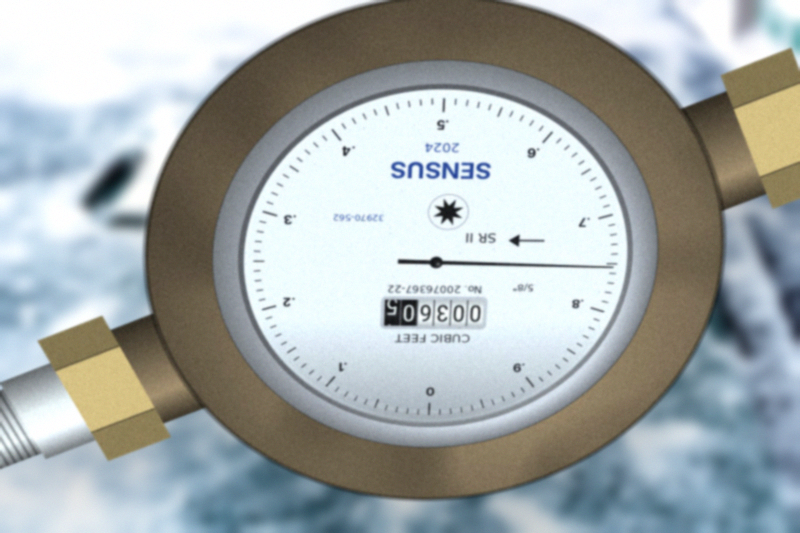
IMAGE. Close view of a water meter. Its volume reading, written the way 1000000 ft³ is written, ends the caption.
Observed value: 3604.75 ft³
